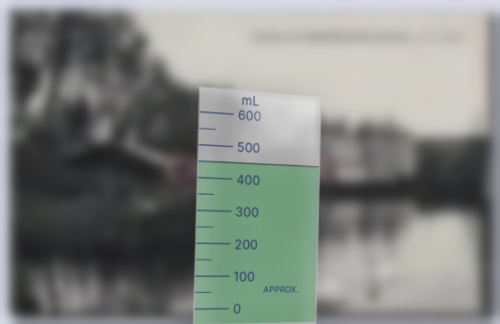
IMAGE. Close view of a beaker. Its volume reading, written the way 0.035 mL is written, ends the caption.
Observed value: 450 mL
